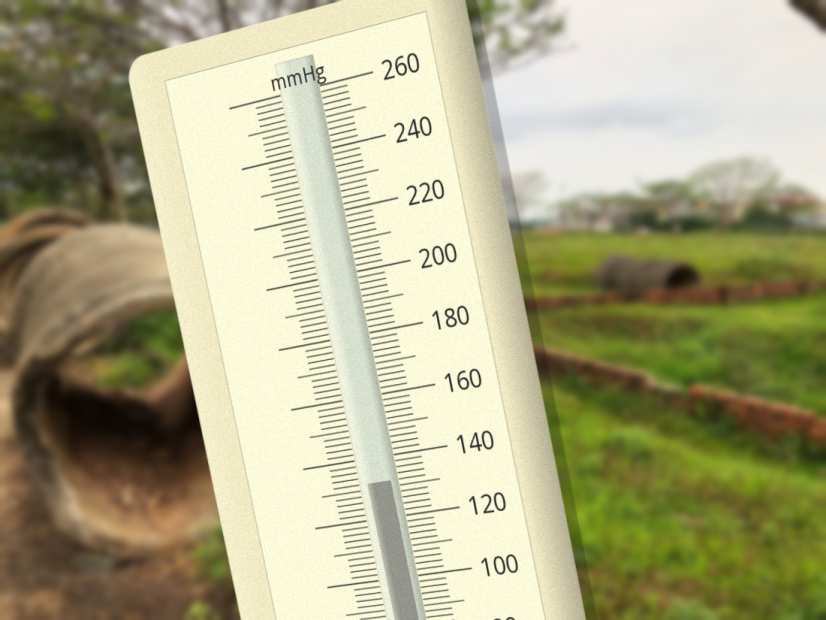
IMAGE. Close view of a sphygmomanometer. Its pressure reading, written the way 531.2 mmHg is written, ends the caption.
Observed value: 132 mmHg
